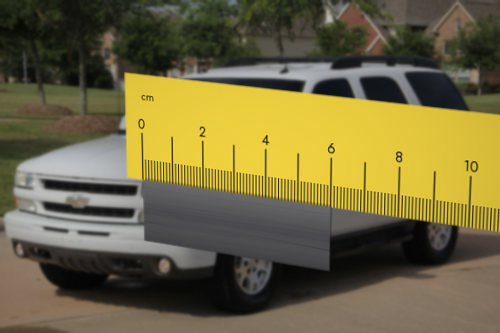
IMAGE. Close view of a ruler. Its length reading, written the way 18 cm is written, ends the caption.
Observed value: 6 cm
